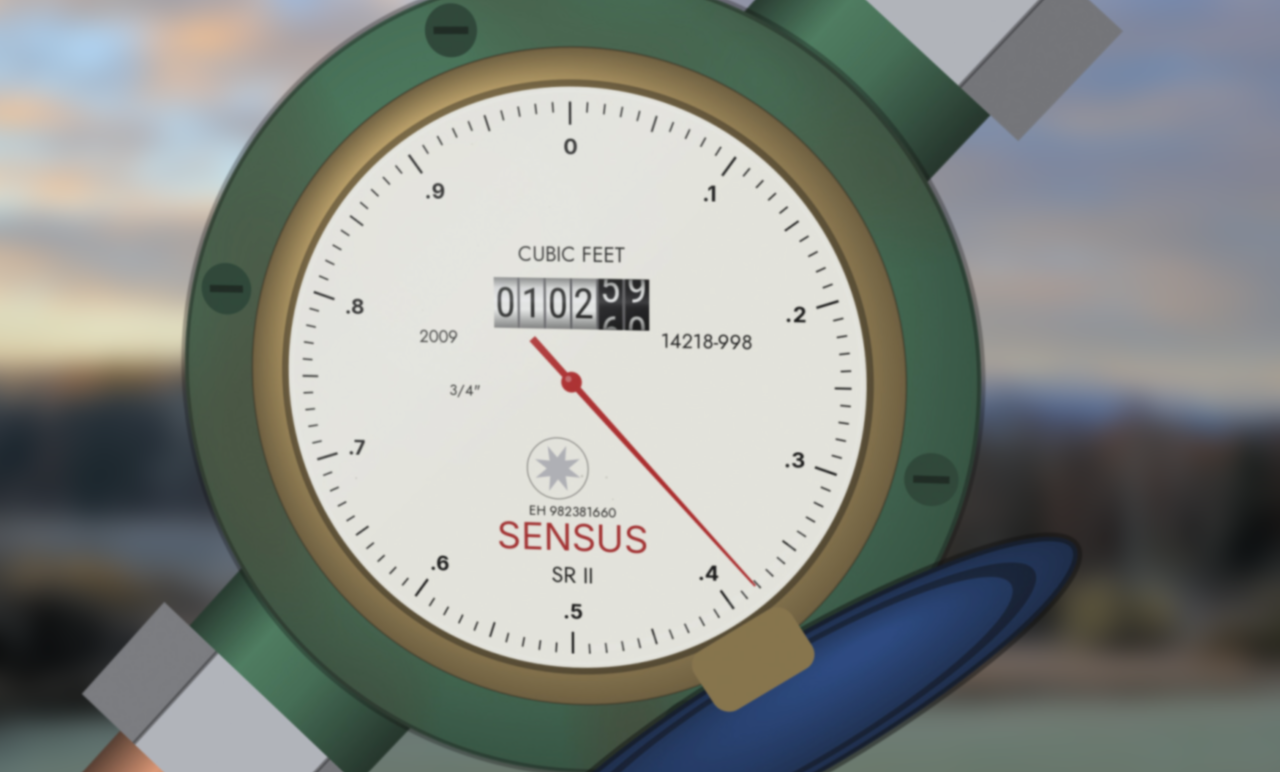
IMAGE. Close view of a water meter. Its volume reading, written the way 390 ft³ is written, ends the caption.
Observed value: 10259.38 ft³
